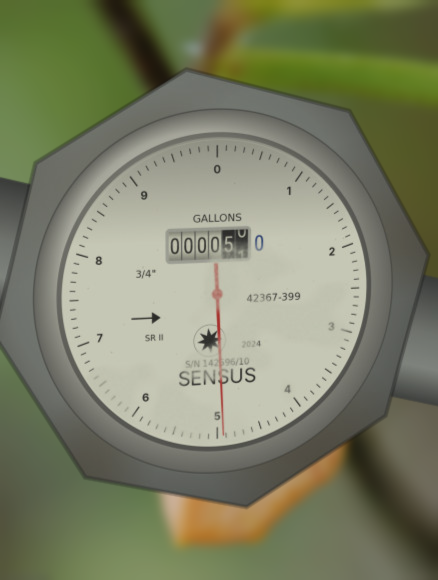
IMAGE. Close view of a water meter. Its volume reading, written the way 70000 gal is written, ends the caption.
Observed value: 504.9 gal
